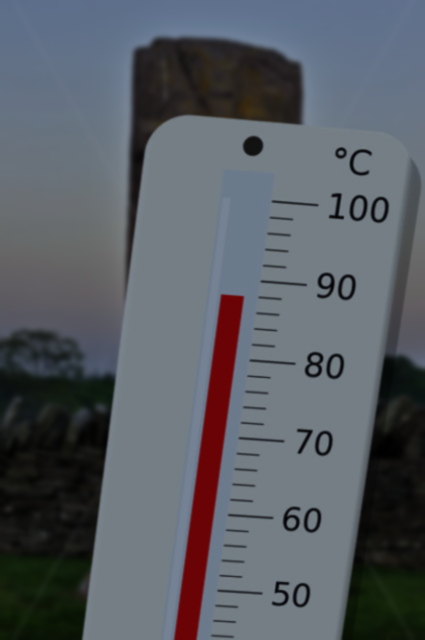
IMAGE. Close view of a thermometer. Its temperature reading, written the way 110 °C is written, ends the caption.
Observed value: 88 °C
